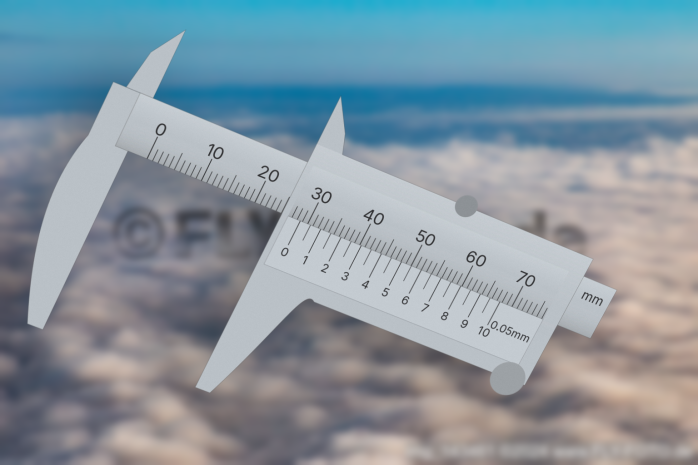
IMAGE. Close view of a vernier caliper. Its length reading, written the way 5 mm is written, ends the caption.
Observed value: 28.6 mm
